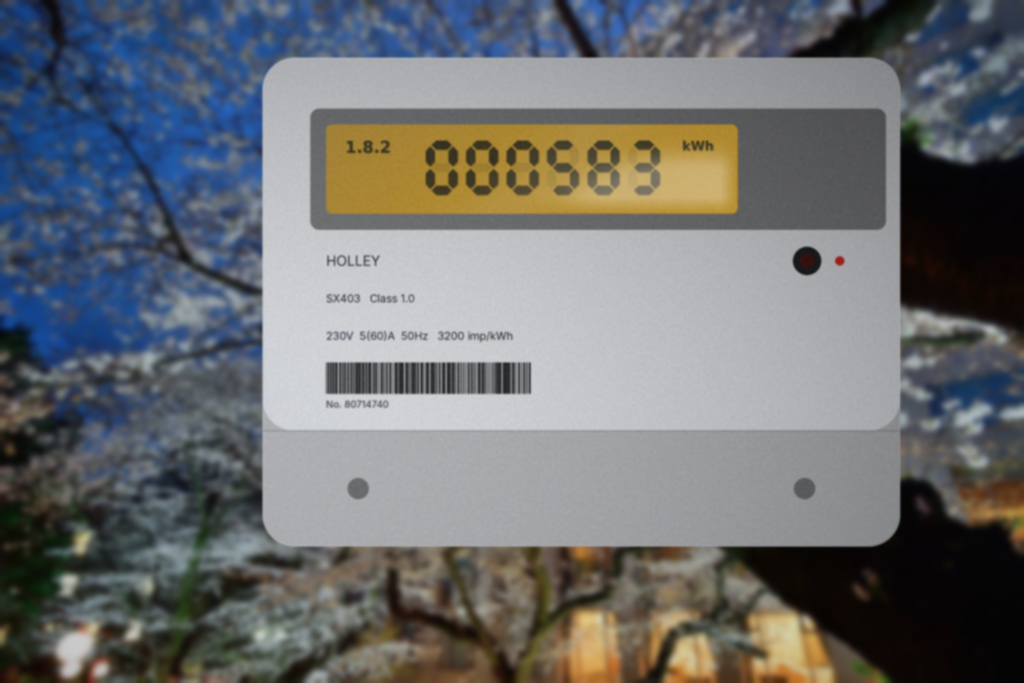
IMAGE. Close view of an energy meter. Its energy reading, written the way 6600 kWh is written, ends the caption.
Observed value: 583 kWh
